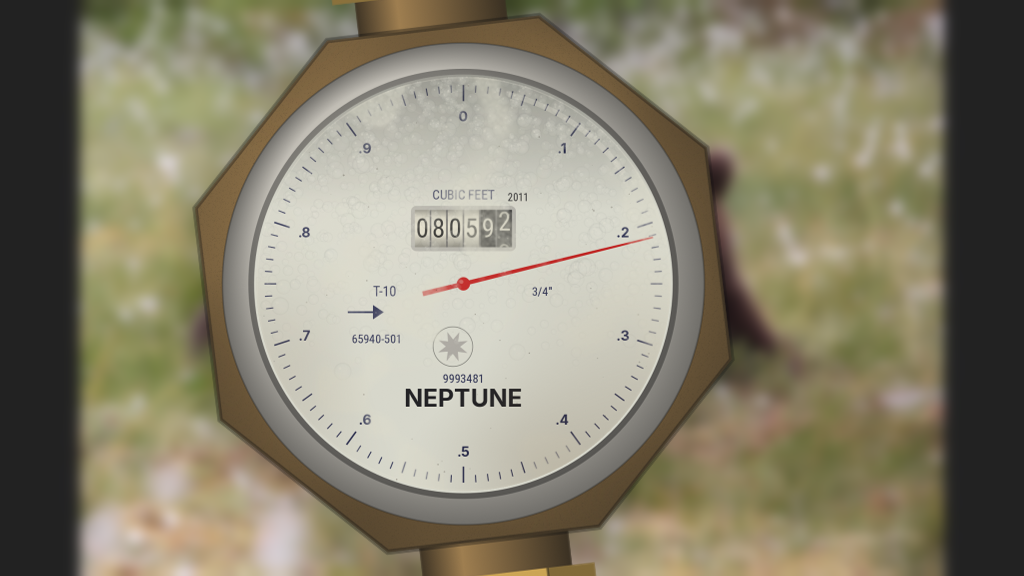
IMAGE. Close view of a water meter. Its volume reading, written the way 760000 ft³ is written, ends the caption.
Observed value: 80592.21 ft³
